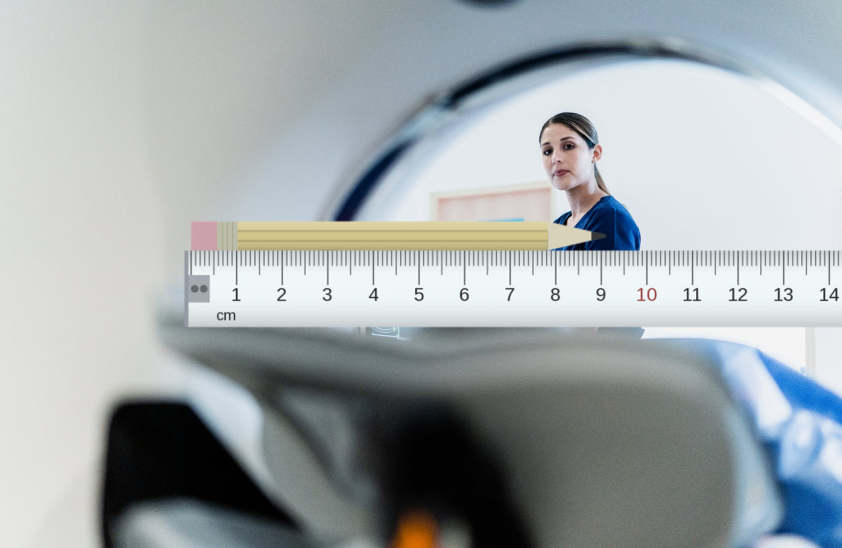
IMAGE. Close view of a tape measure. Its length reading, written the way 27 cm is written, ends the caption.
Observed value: 9.1 cm
